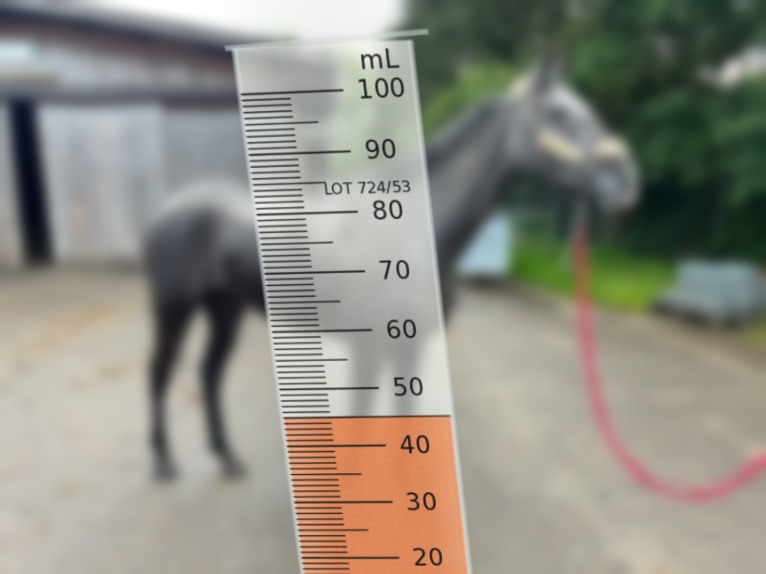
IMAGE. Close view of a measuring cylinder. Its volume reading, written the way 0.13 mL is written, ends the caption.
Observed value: 45 mL
